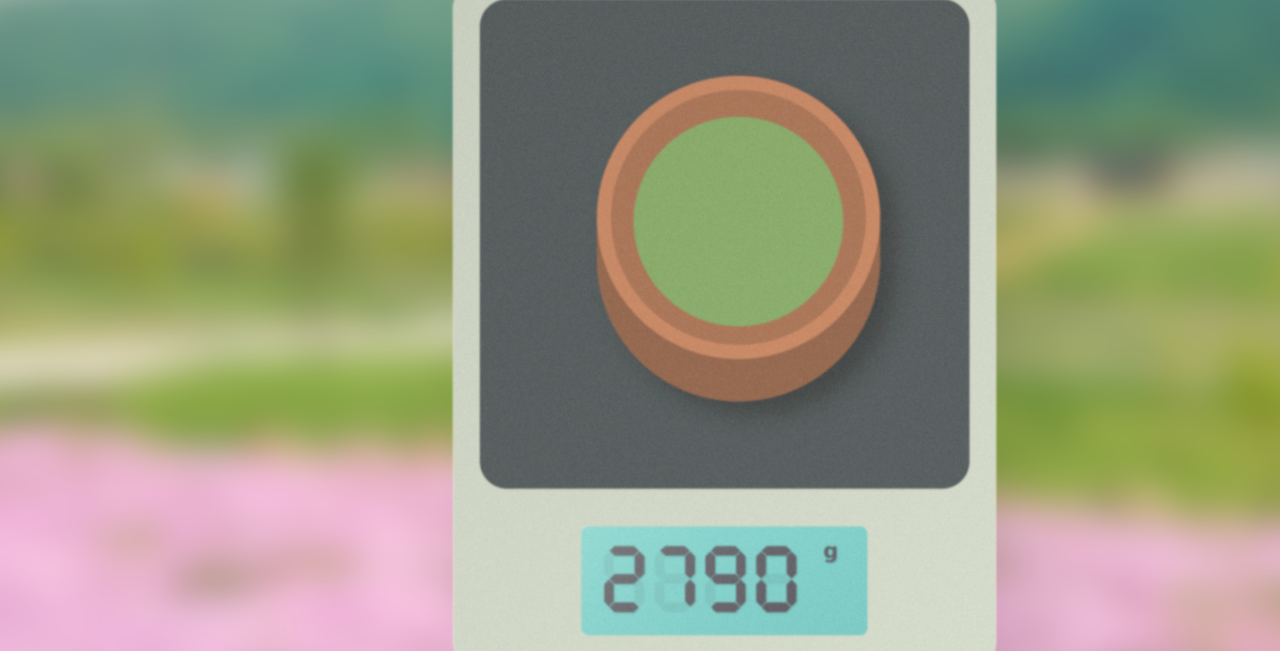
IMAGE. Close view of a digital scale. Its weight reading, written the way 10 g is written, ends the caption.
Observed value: 2790 g
